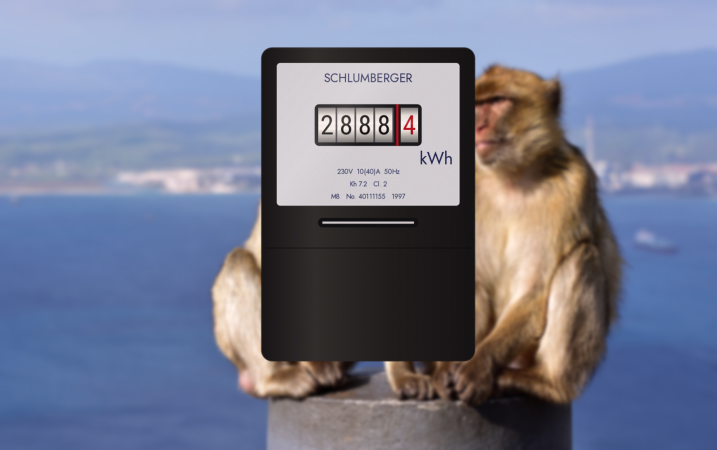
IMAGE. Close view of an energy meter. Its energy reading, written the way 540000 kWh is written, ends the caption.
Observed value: 2888.4 kWh
